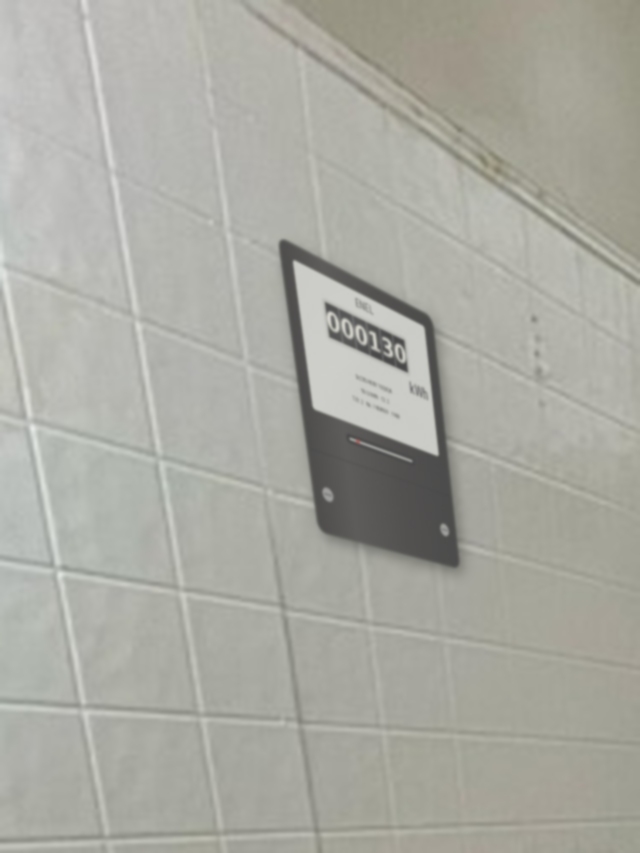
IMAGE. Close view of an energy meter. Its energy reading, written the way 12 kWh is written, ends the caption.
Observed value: 130 kWh
